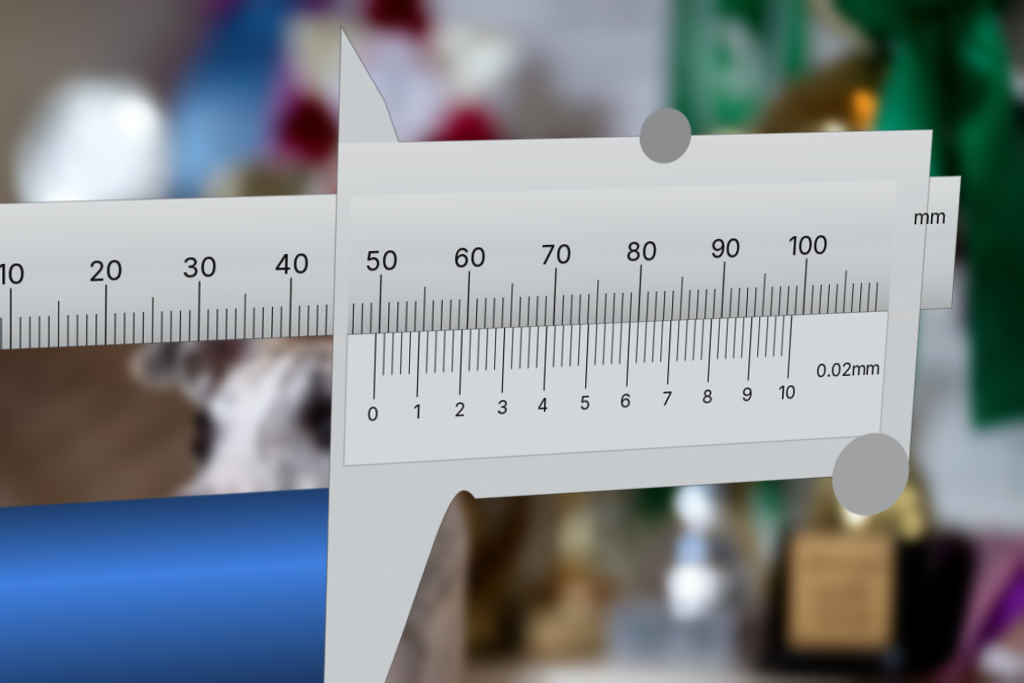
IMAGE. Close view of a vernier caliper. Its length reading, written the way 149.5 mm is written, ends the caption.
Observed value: 49.6 mm
